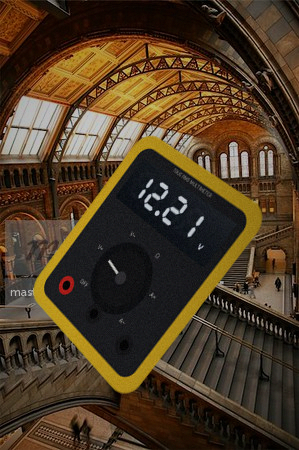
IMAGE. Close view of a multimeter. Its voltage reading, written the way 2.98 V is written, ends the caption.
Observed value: 12.21 V
